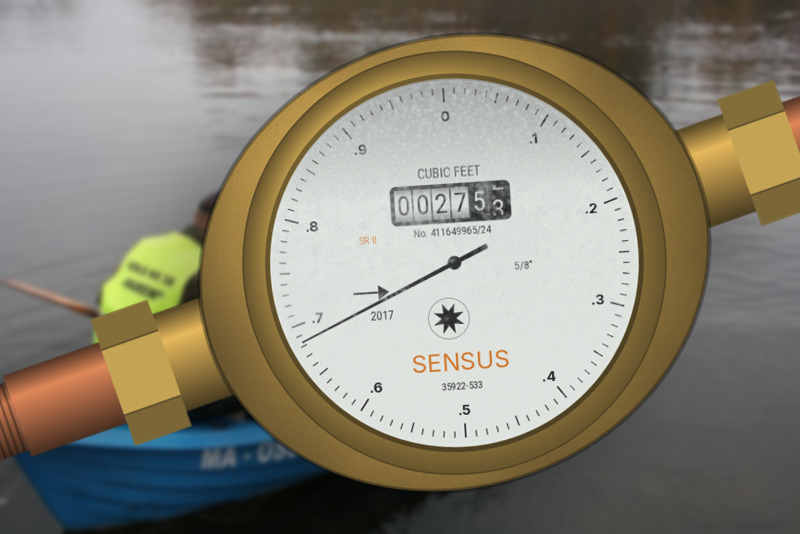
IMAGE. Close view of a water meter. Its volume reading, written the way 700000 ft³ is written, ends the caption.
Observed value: 2752.68 ft³
